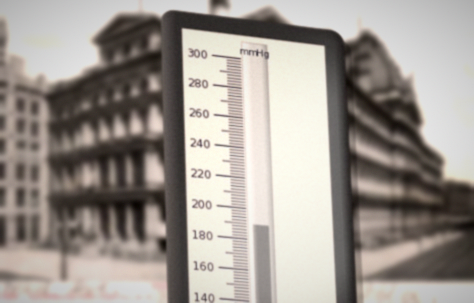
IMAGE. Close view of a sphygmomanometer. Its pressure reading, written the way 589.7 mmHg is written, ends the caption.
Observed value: 190 mmHg
